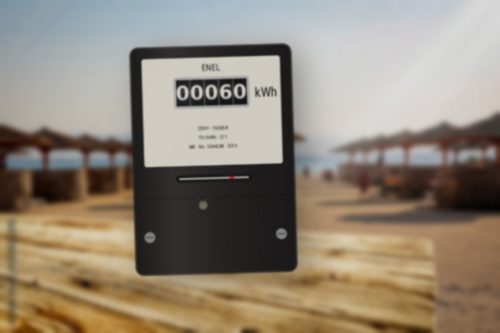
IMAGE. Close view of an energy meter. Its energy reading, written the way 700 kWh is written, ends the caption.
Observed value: 60 kWh
